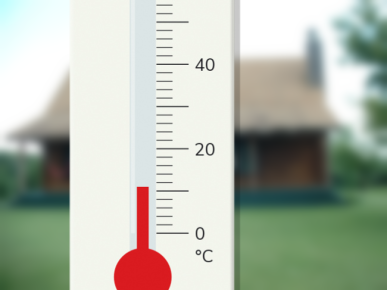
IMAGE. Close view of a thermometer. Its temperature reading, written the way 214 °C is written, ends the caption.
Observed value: 11 °C
